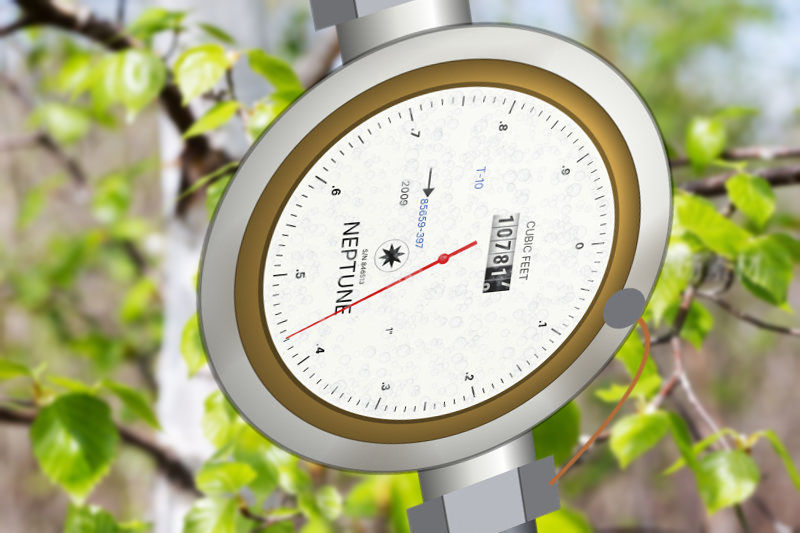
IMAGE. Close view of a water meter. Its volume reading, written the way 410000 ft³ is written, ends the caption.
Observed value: 107817.43 ft³
